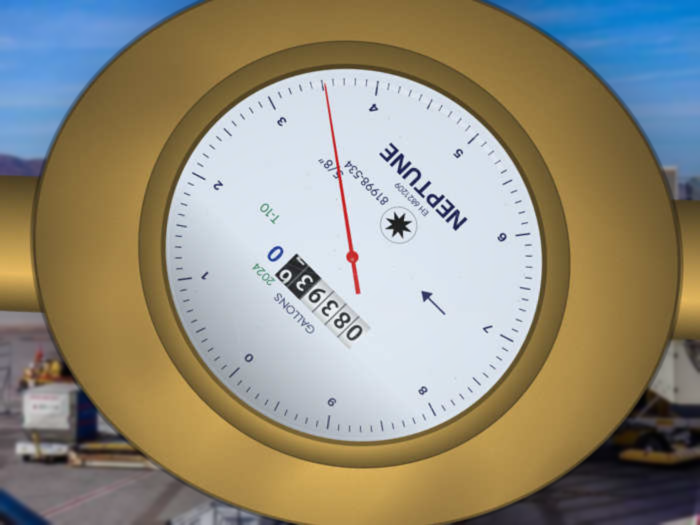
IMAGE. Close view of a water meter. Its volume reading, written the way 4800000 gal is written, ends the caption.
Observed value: 839363.5 gal
